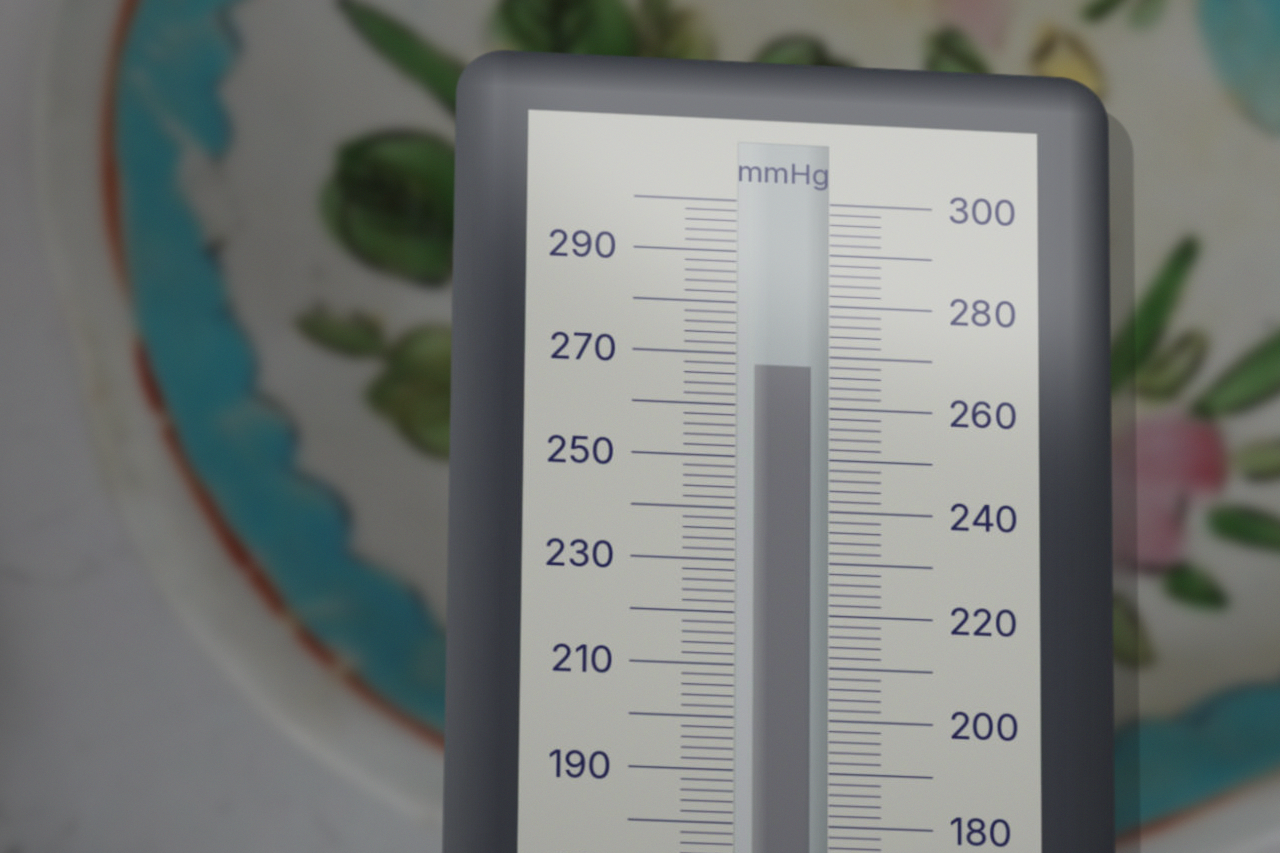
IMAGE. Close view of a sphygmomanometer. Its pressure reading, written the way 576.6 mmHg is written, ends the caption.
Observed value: 268 mmHg
